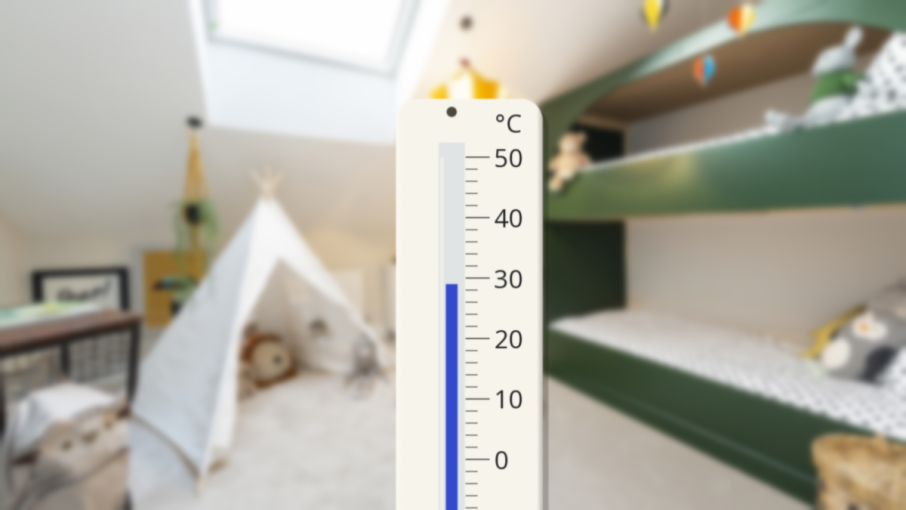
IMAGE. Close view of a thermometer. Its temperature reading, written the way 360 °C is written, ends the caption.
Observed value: 29 °C
